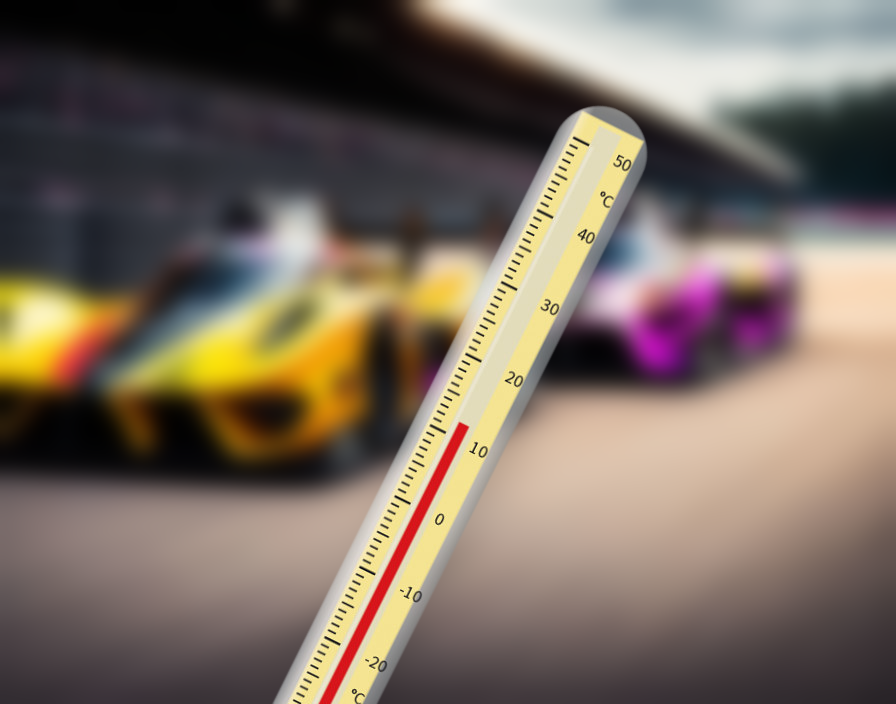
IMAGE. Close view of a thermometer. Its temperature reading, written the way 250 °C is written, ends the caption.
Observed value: 12 °C
